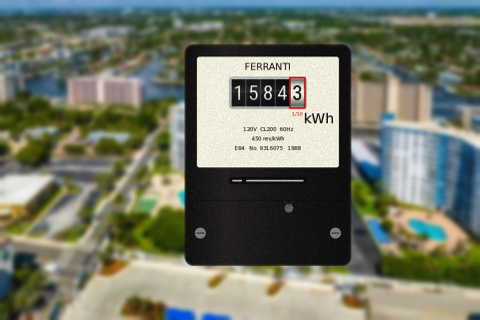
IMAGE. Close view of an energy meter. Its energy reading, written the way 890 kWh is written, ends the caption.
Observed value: 1584.3 kWh
